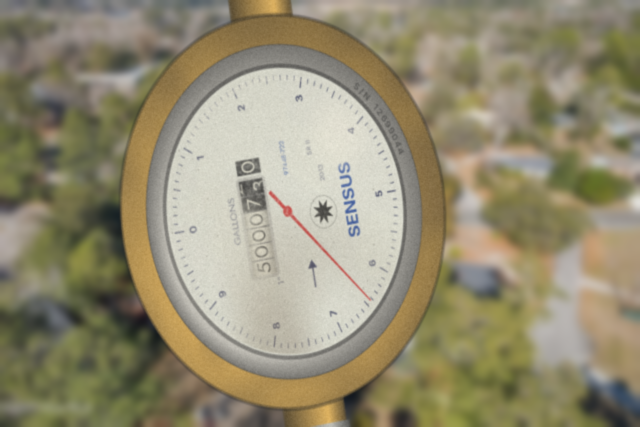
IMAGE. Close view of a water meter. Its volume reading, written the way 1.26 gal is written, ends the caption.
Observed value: 5000726.4 gal
